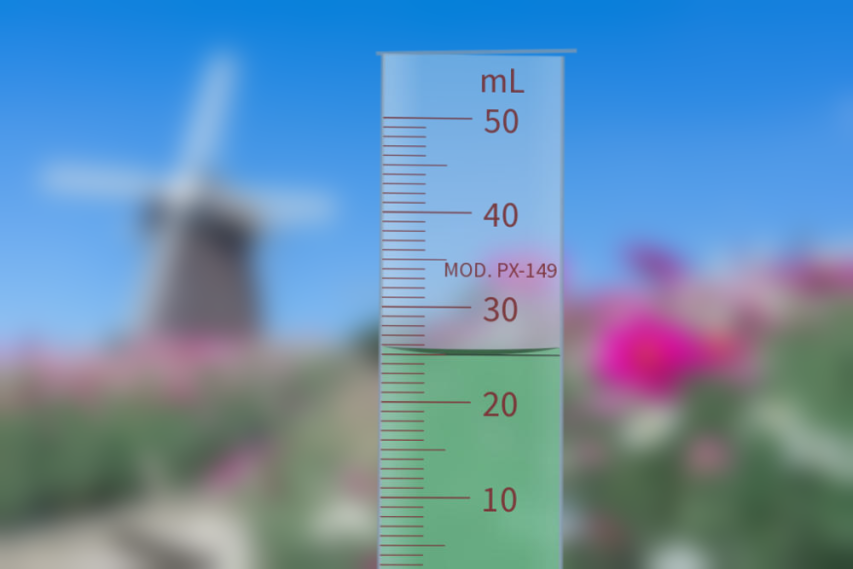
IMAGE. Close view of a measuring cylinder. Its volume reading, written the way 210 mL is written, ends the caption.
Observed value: 25 mL
